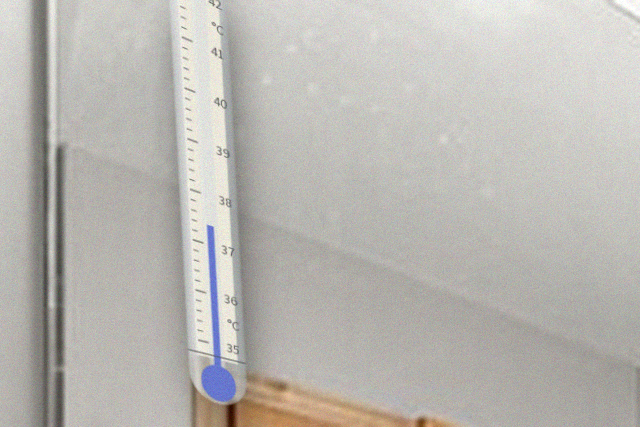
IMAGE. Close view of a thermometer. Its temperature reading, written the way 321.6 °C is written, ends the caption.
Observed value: 37.4 °C
